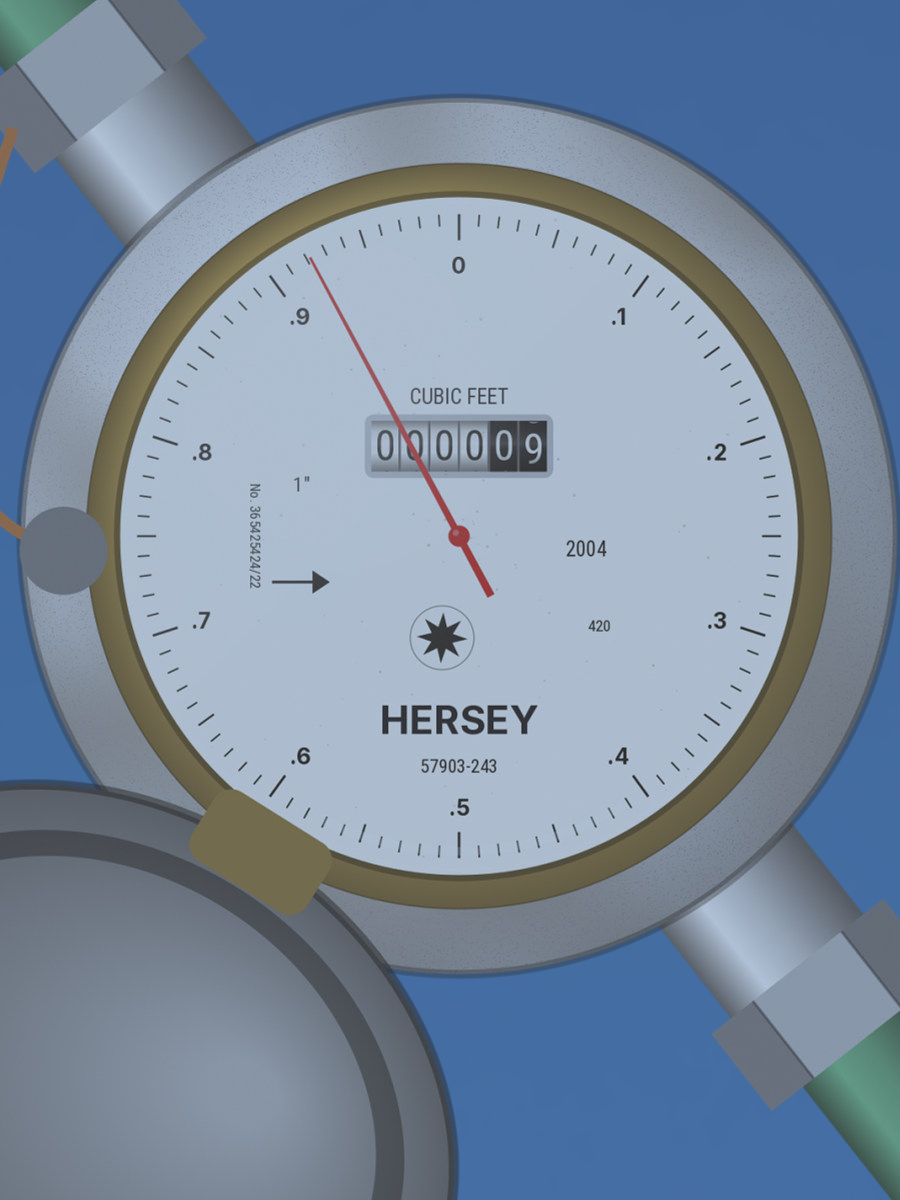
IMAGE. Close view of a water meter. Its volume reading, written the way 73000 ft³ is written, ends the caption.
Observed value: 8.92 ft³
